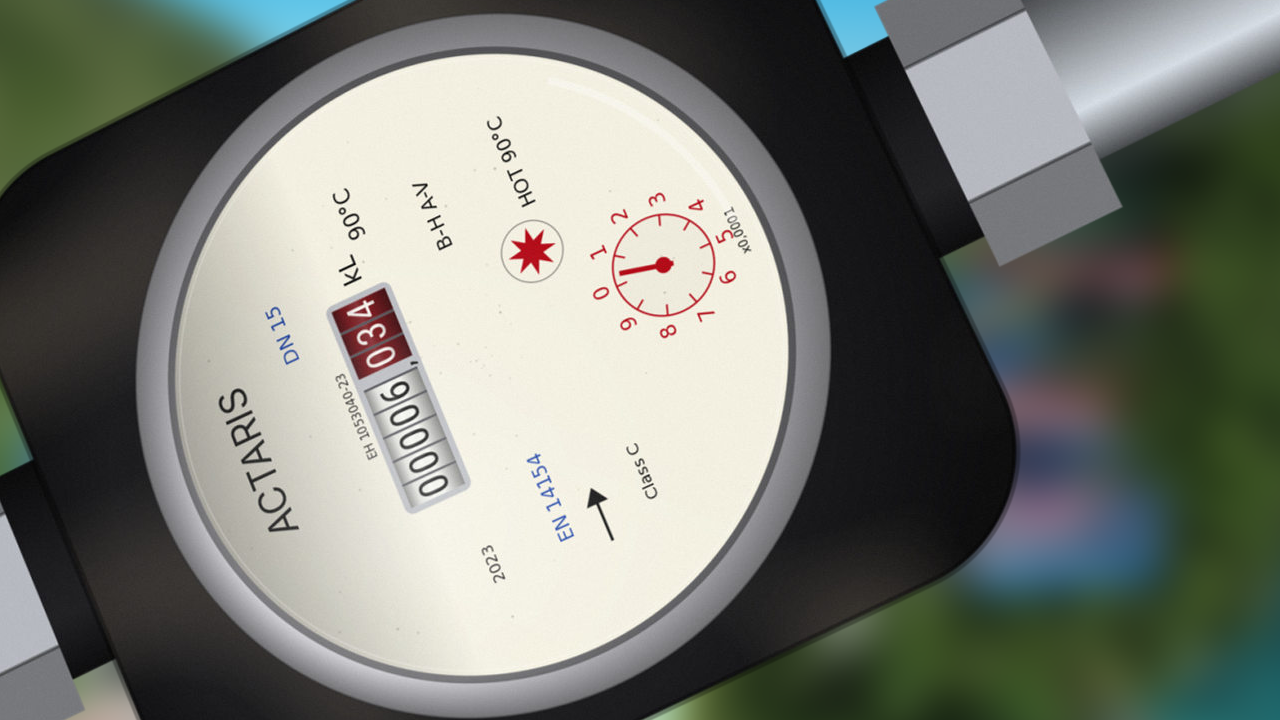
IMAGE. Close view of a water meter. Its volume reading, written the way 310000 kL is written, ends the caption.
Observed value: 6.0340 kL
